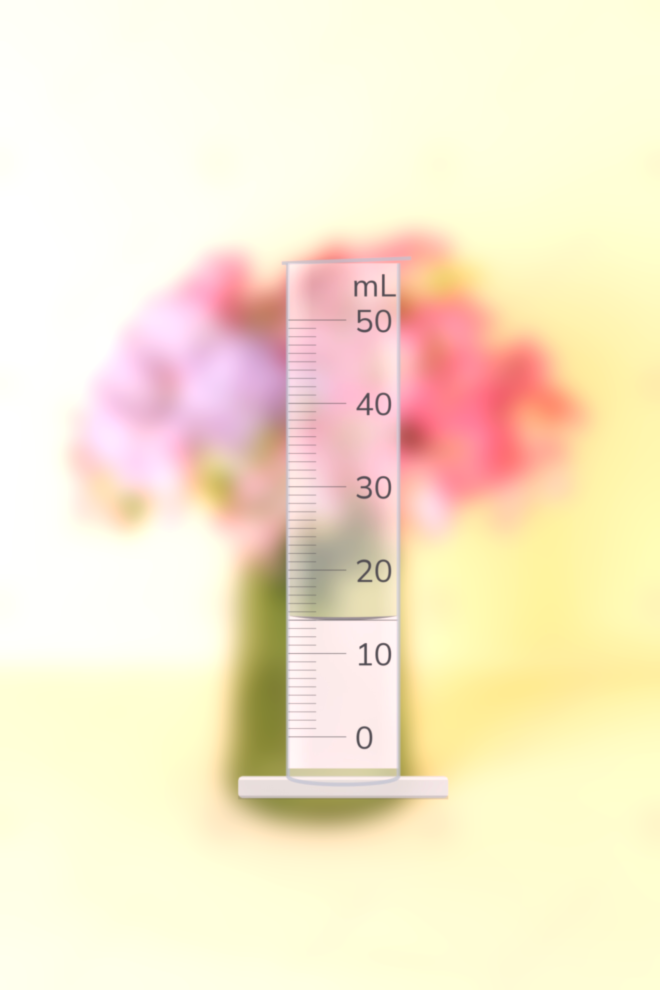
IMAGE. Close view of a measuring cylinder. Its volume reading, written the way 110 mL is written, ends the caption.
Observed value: 14 mL
